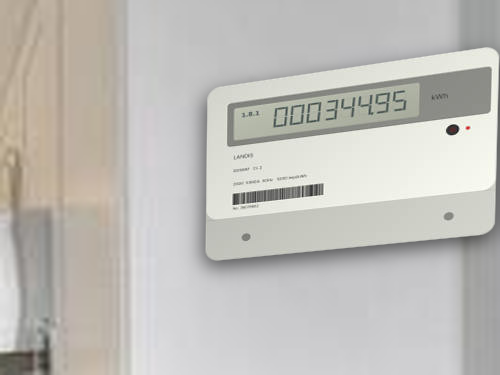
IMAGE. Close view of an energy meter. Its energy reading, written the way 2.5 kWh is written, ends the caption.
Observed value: 344.95 kWh
